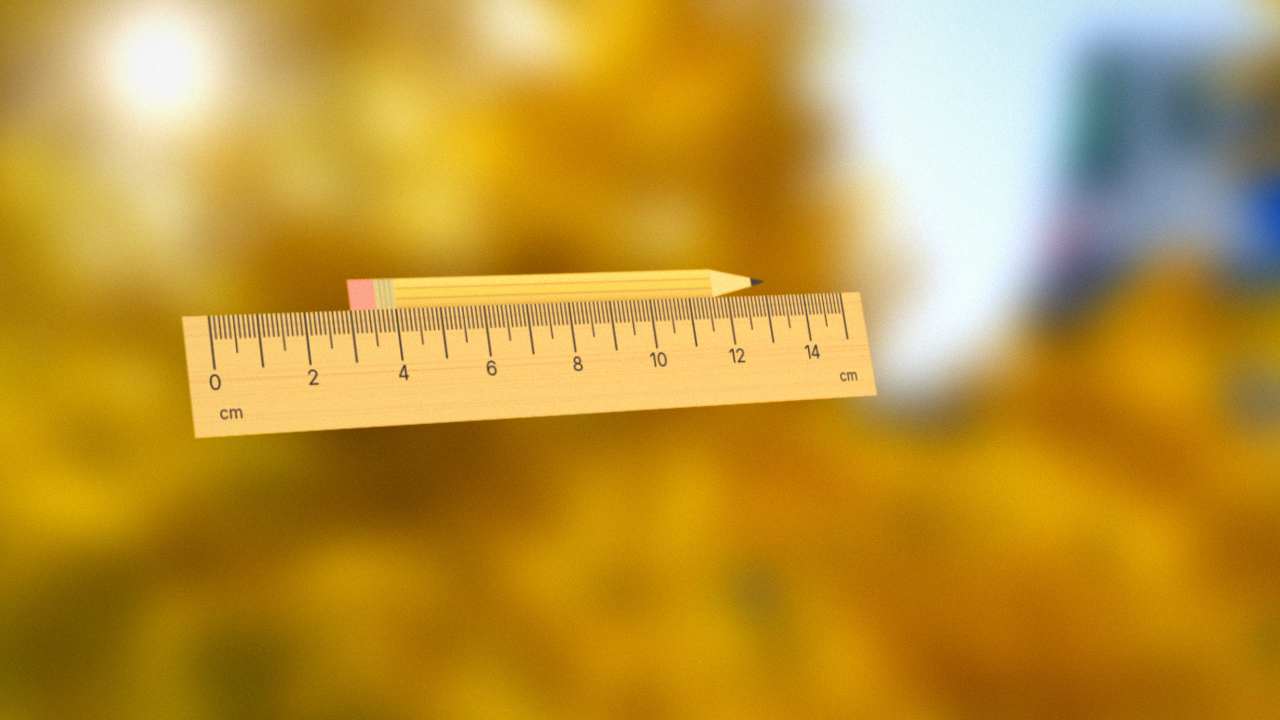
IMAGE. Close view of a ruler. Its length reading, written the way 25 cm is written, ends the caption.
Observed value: 10 cm
